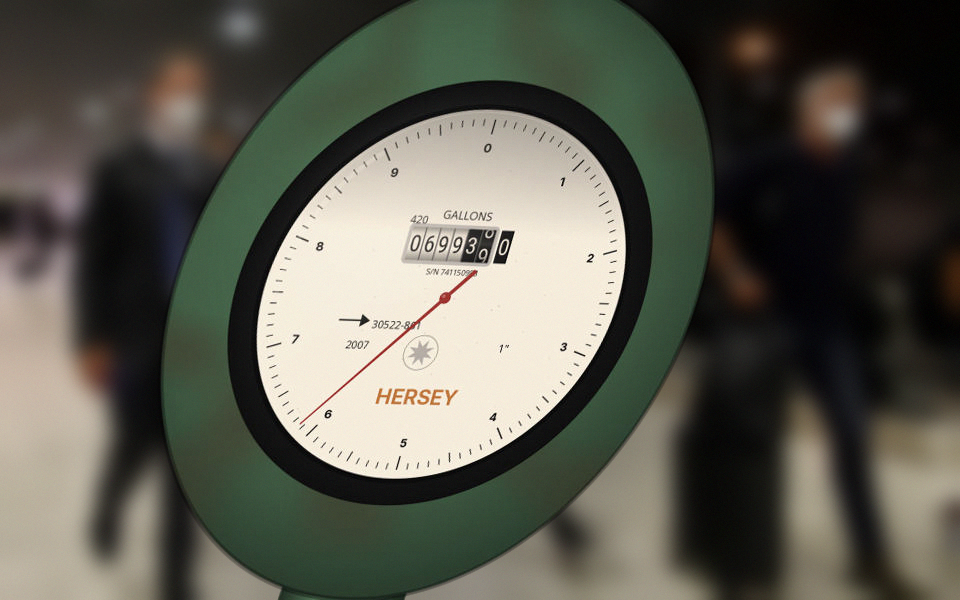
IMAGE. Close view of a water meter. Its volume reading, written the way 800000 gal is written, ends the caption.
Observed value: 699386.1 gal
